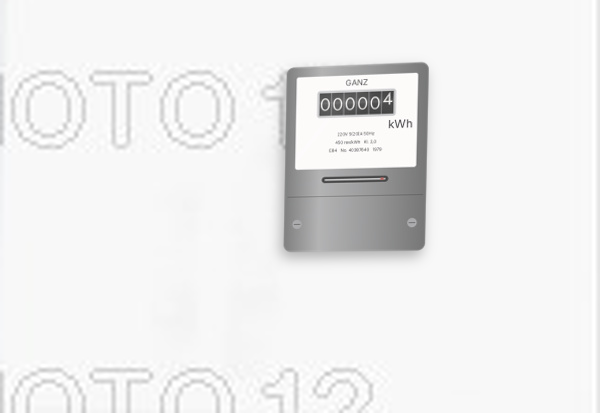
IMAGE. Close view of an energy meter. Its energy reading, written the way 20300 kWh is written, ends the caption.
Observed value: 4 kWh
